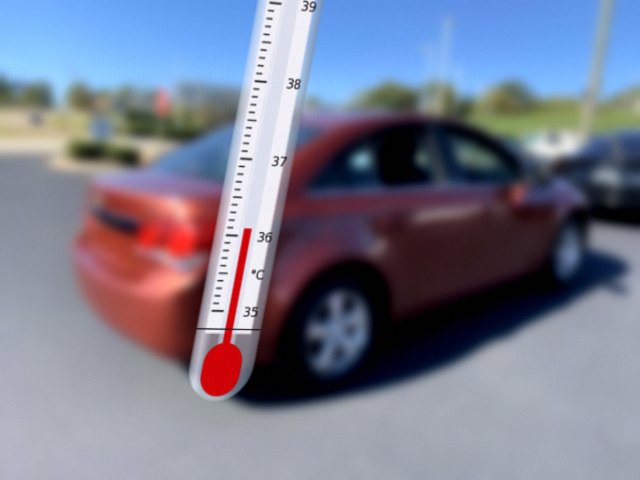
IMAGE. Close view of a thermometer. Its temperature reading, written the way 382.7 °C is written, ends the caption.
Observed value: 36.1 °C
